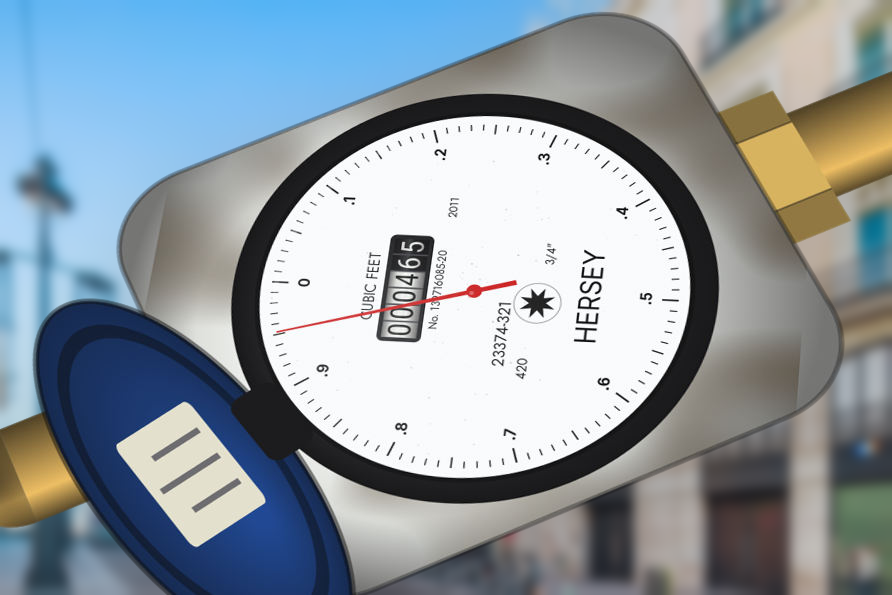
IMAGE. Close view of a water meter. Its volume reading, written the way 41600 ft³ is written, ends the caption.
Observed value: 464.95 ft³
